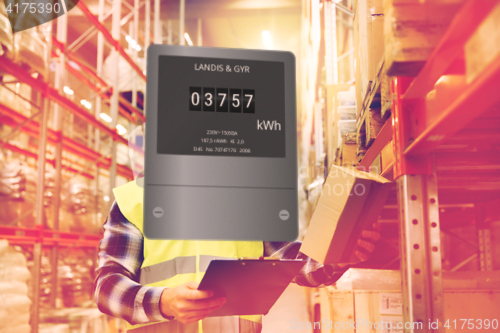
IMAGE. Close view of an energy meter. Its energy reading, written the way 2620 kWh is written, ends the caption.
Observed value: 3757 kWh
